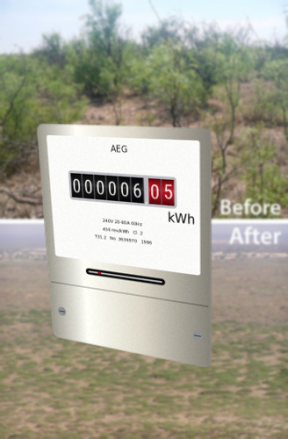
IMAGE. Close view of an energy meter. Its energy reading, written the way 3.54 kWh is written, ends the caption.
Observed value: 6.05 kWh
